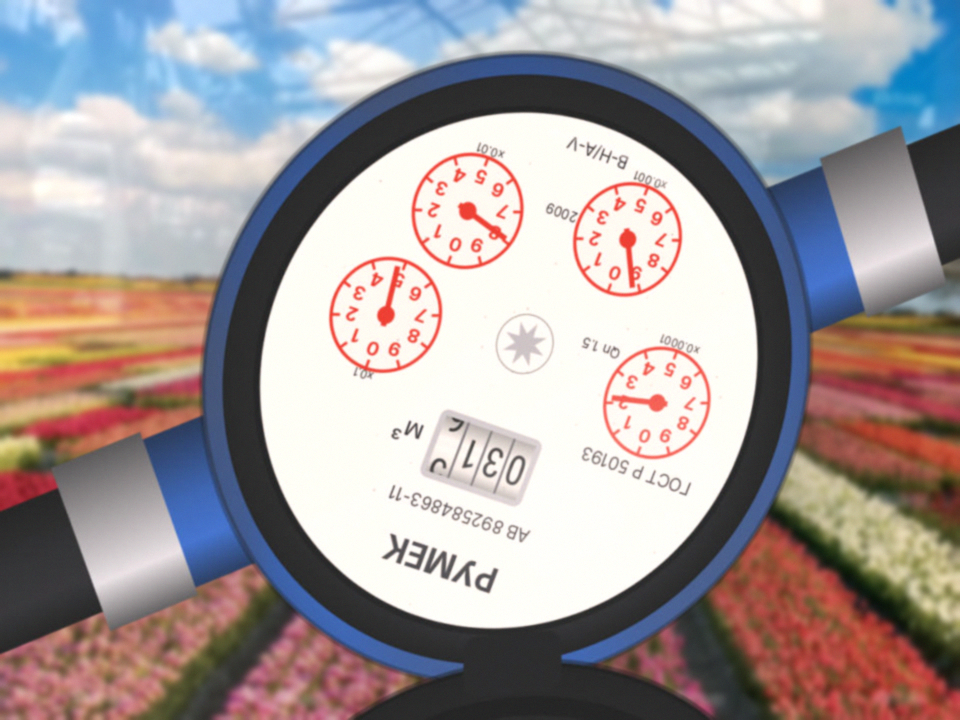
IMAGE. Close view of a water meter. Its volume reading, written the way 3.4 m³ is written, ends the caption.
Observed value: 315.4792 m³
